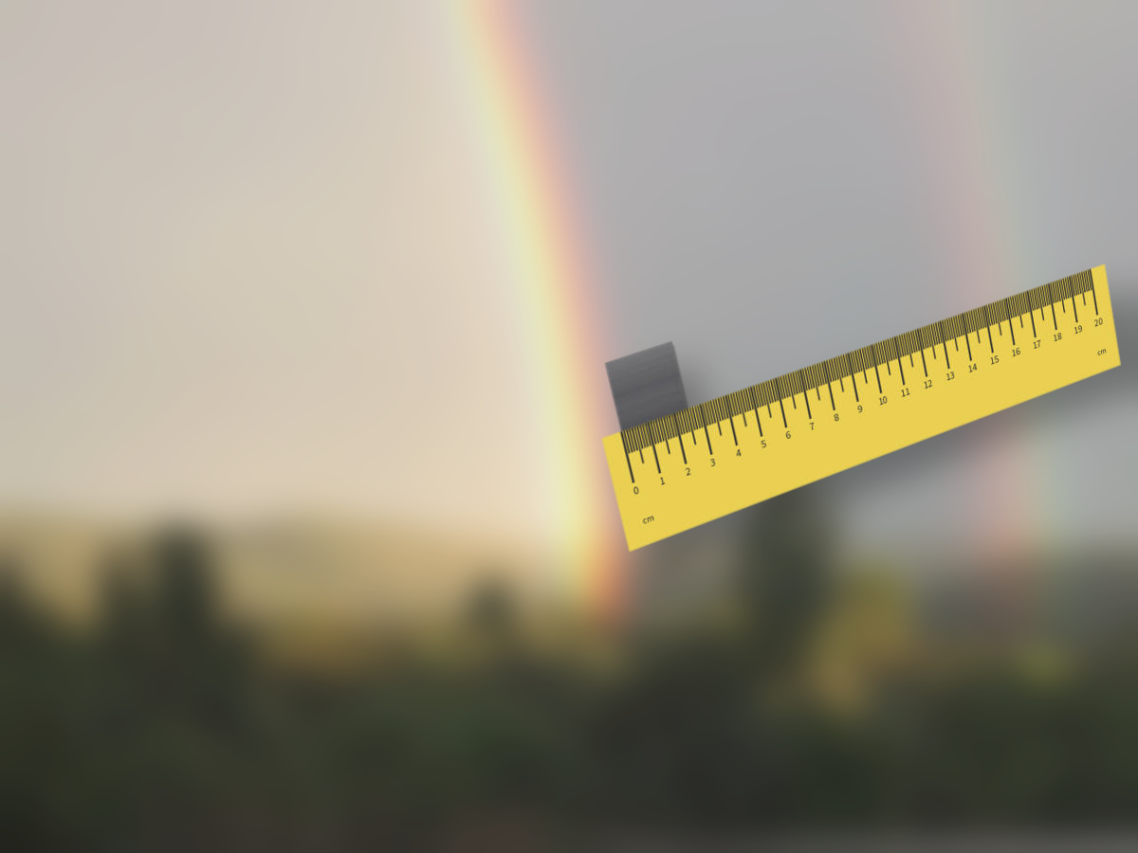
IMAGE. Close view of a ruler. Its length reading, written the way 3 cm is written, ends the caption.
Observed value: 2.5 cm
